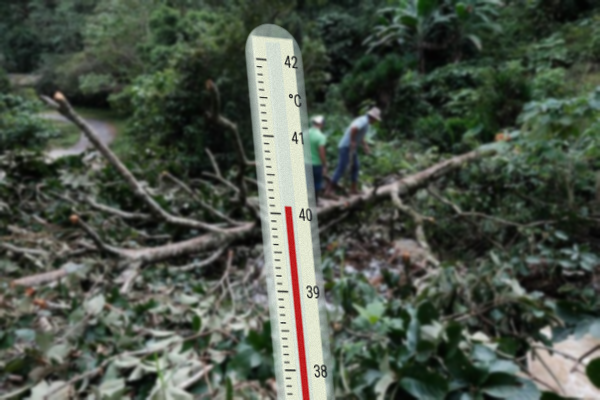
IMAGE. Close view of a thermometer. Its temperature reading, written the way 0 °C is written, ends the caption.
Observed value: 40.1 °C
